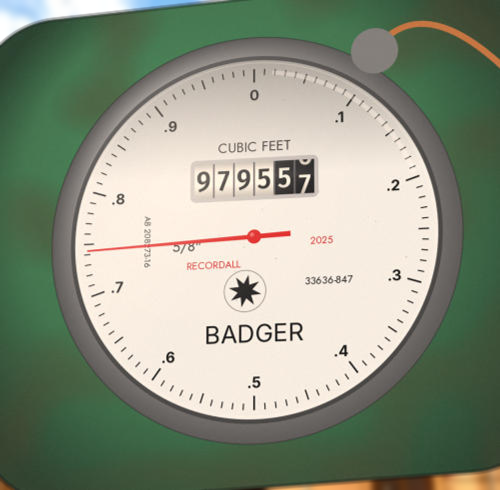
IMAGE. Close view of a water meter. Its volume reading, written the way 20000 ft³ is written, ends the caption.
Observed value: 979556.74 ft³
